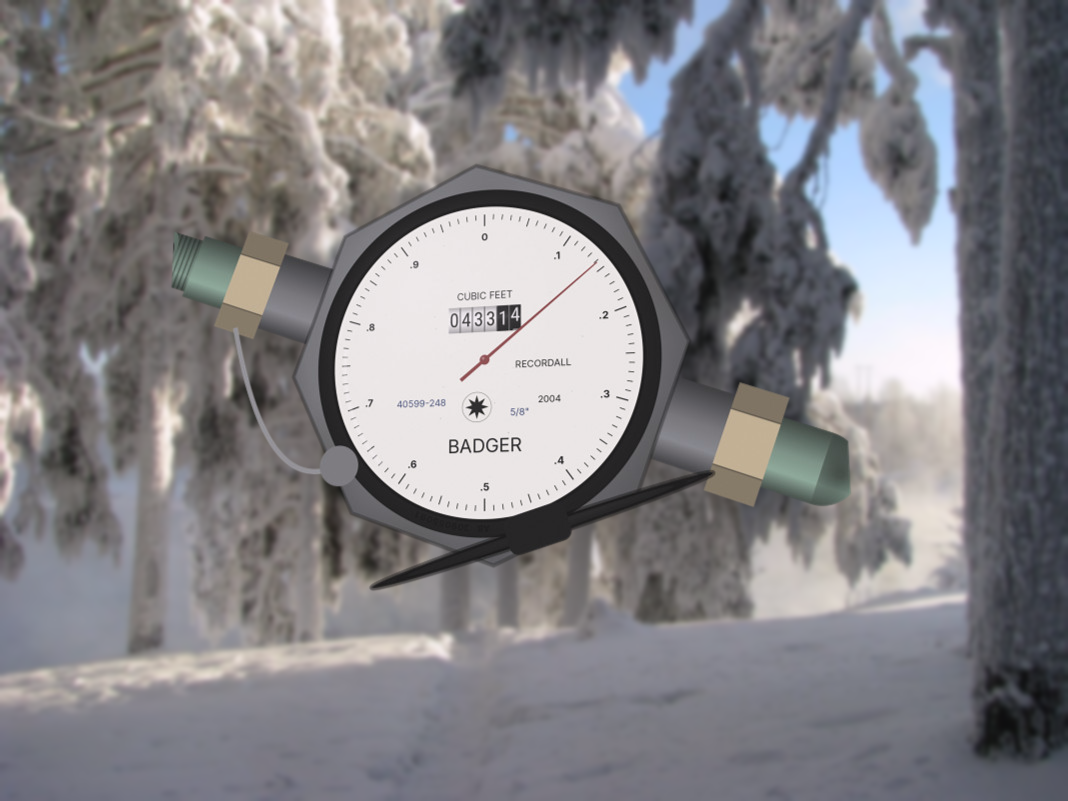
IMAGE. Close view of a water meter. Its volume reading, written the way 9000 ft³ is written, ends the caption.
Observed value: 43314.14 ft³
